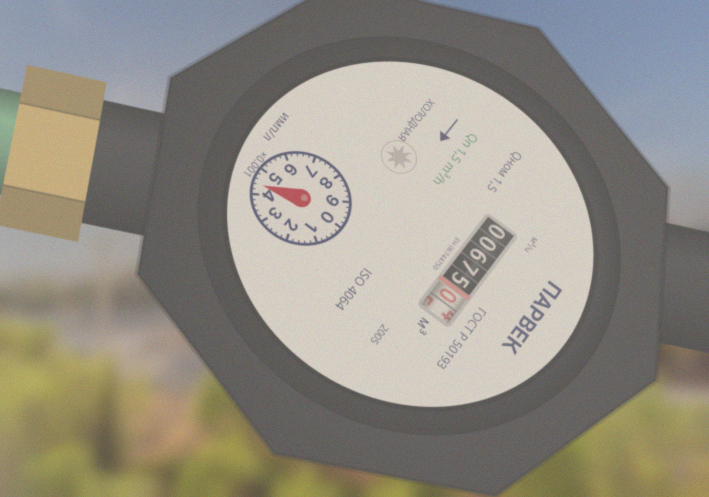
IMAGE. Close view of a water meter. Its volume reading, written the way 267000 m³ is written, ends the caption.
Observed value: 675.044 m³
